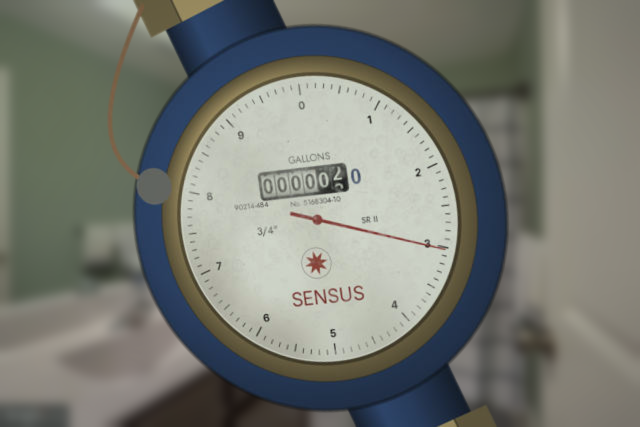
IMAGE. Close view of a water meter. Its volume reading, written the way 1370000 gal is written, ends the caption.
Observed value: 23.0 gal
